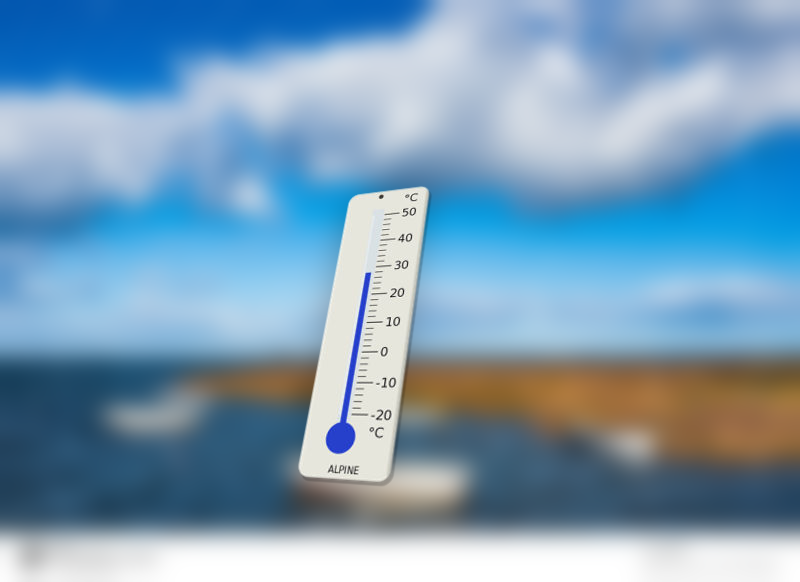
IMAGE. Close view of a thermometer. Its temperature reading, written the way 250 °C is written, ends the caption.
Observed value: 28 °C
